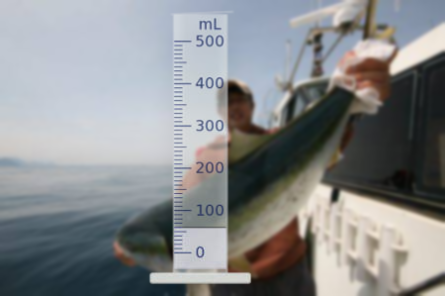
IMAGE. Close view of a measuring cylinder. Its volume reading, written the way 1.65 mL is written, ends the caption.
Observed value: 60 mL
